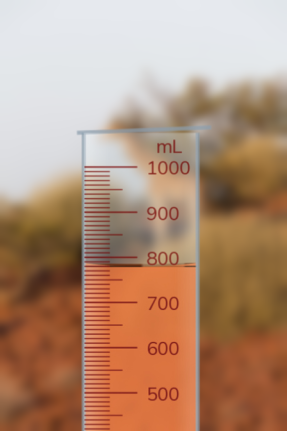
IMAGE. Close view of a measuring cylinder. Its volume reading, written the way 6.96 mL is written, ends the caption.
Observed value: 780 mL
